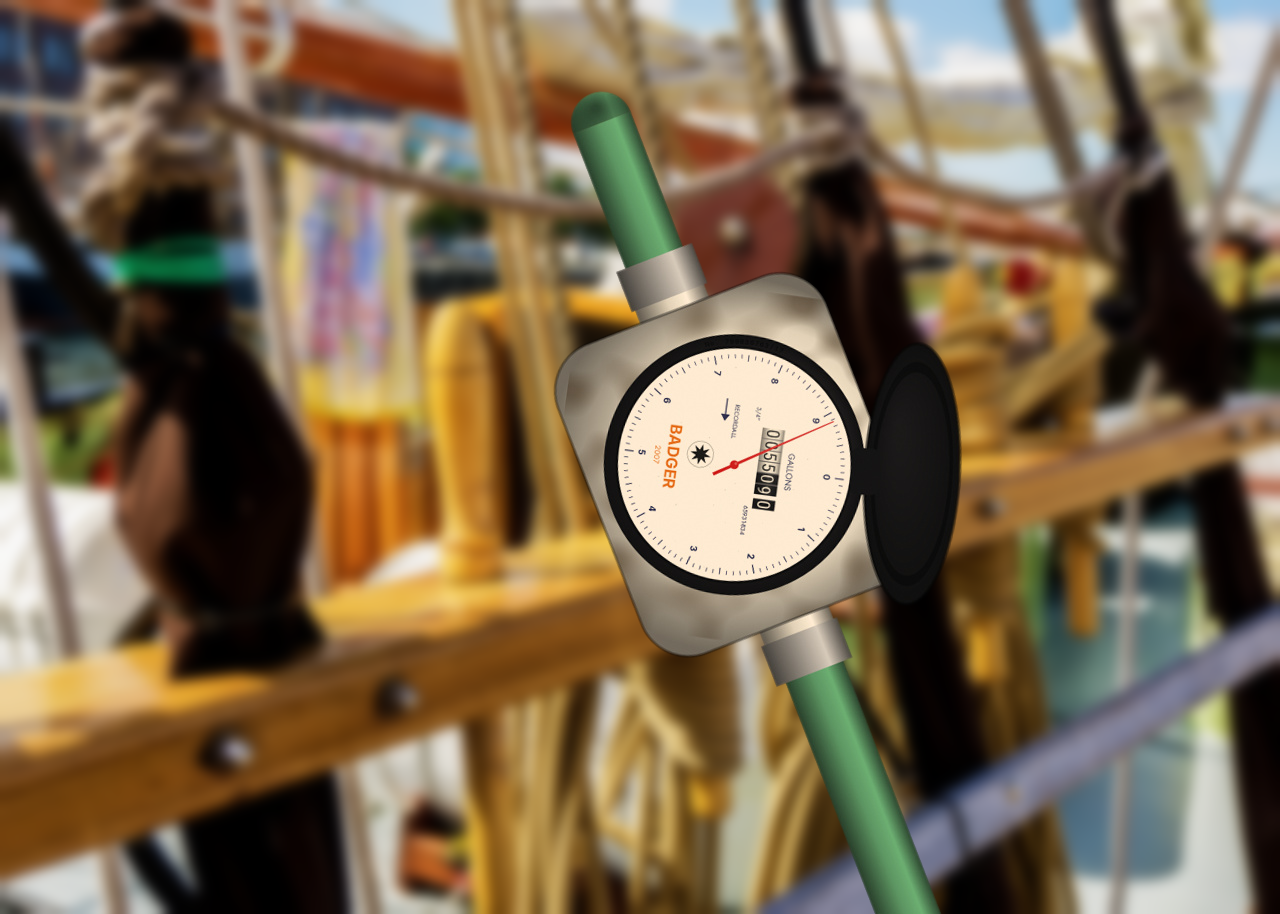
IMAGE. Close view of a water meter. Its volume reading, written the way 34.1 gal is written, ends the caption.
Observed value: 55089.1 gal
